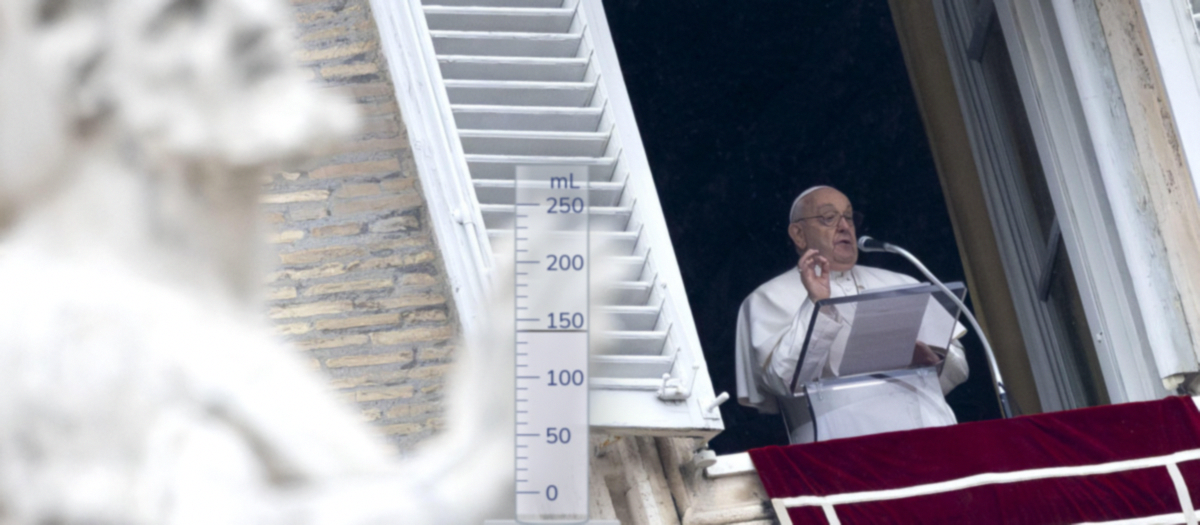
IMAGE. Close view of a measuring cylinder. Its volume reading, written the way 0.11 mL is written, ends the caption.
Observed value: 140 mL
